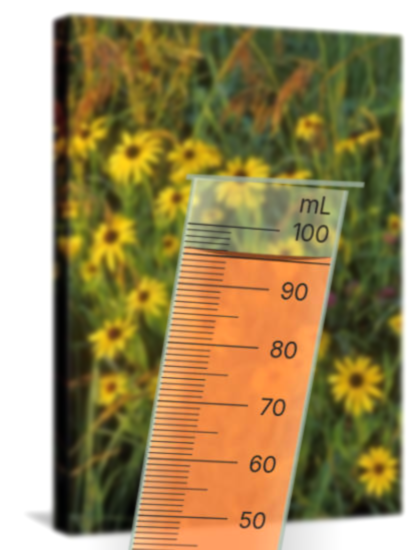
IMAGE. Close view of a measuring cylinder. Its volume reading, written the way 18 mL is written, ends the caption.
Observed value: 95 mL
